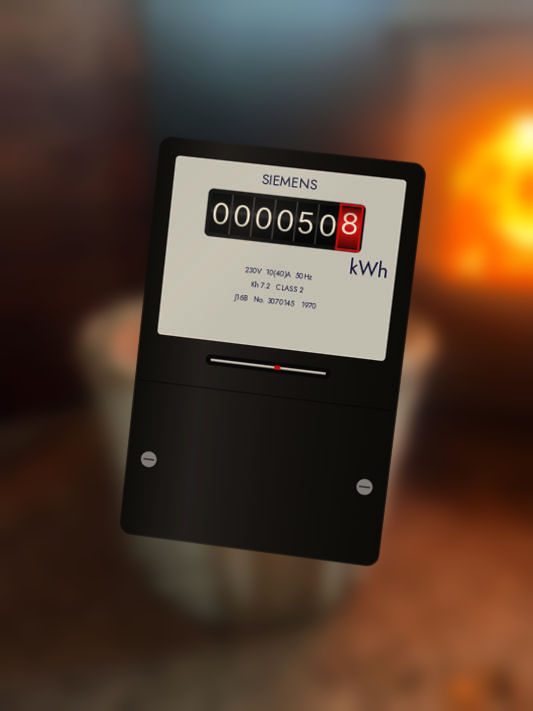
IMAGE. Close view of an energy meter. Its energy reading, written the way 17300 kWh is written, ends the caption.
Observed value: 50.8 kWh
